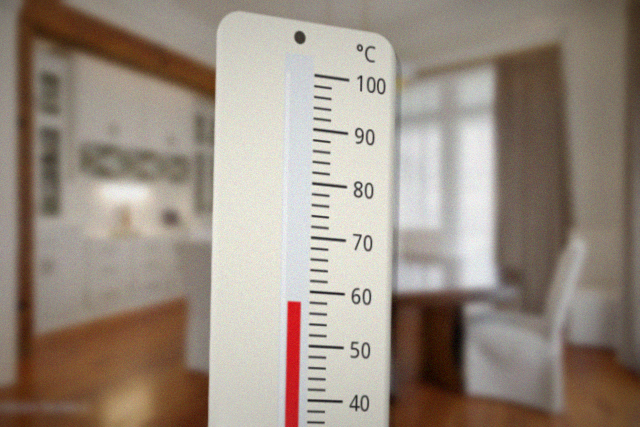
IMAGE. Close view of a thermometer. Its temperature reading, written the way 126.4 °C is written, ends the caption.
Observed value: 58 °C
